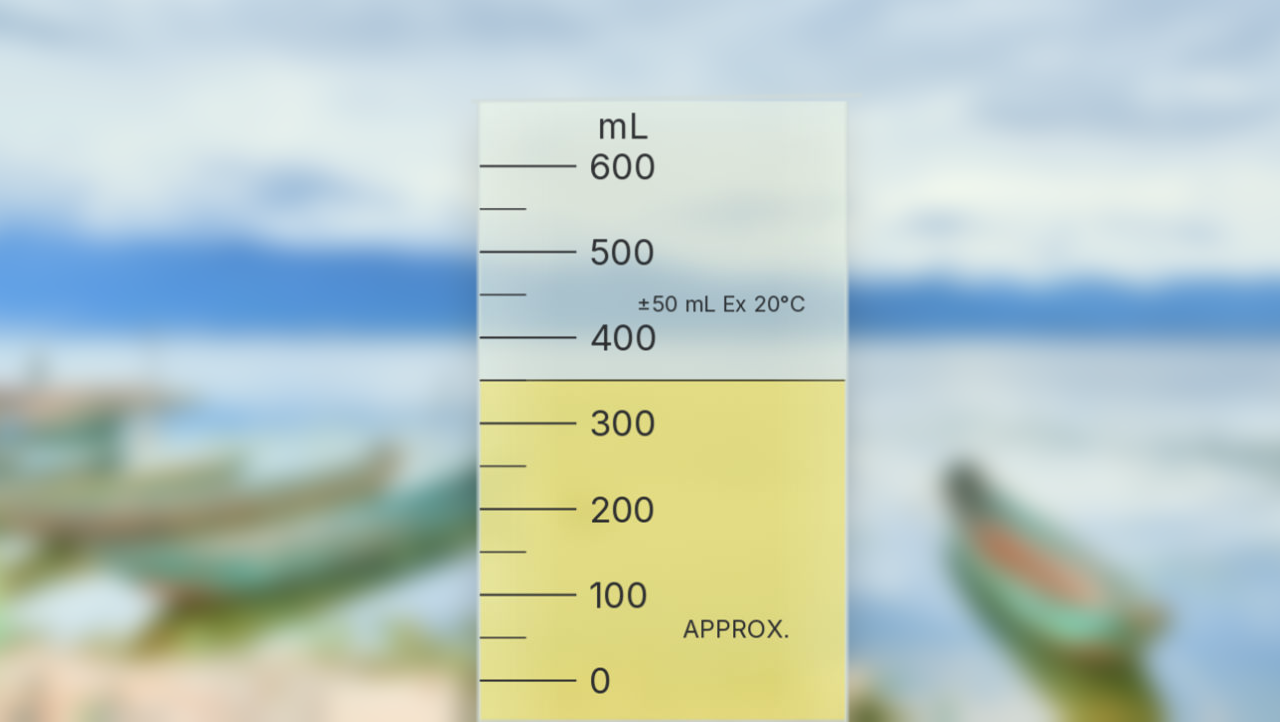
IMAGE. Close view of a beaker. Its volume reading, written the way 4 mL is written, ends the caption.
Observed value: 350 mL
